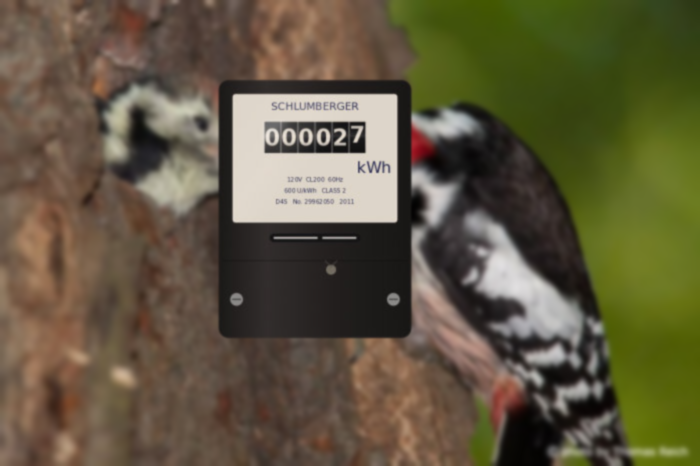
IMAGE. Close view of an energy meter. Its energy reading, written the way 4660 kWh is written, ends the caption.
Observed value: 27 kWh
